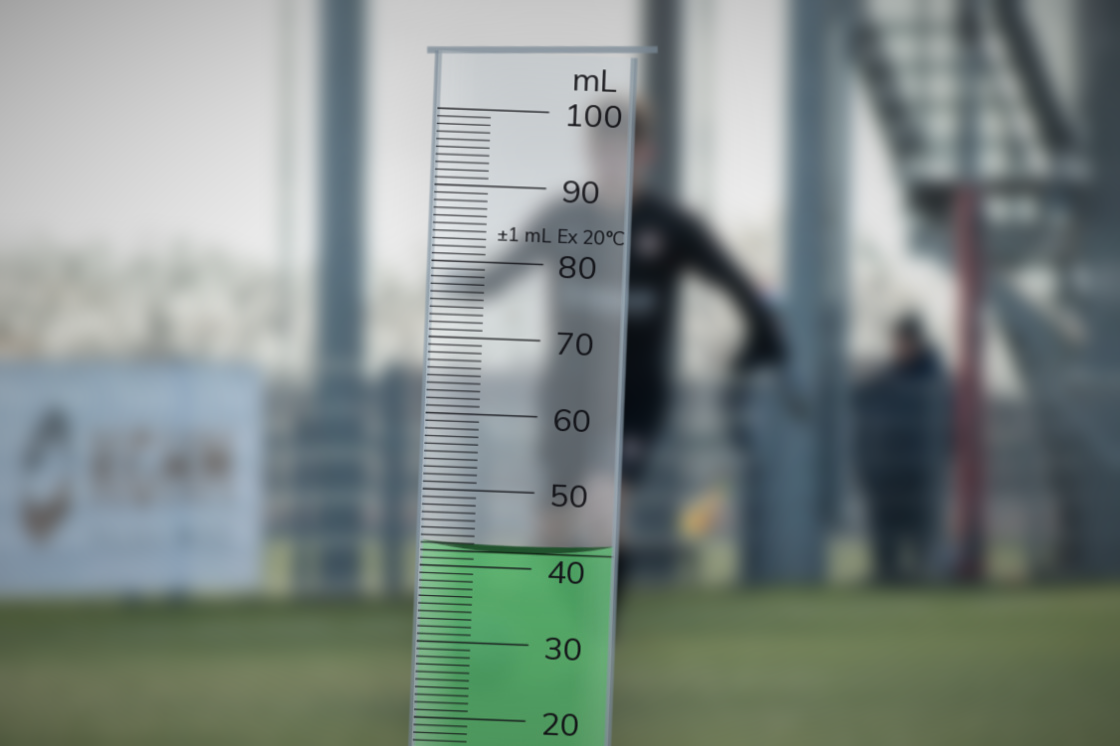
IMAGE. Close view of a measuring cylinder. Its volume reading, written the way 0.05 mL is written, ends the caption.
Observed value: 42 mL
